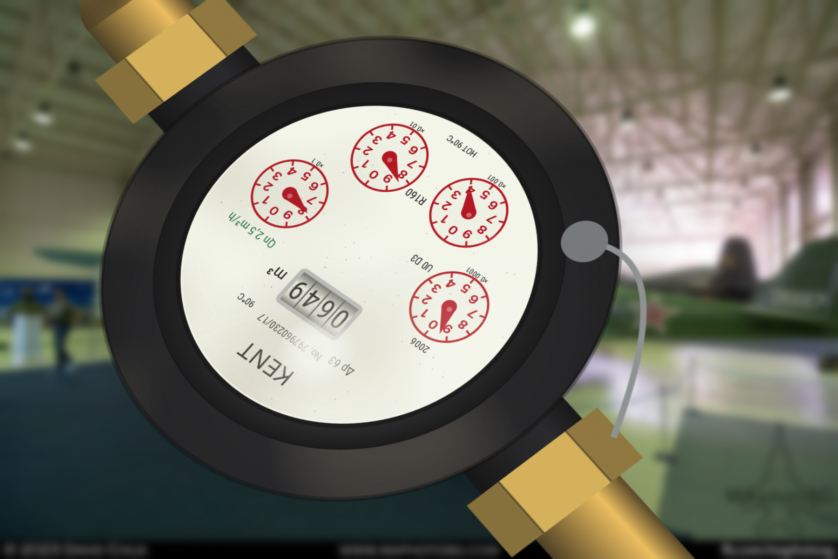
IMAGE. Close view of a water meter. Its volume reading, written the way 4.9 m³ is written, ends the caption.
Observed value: 649.7839 m³
